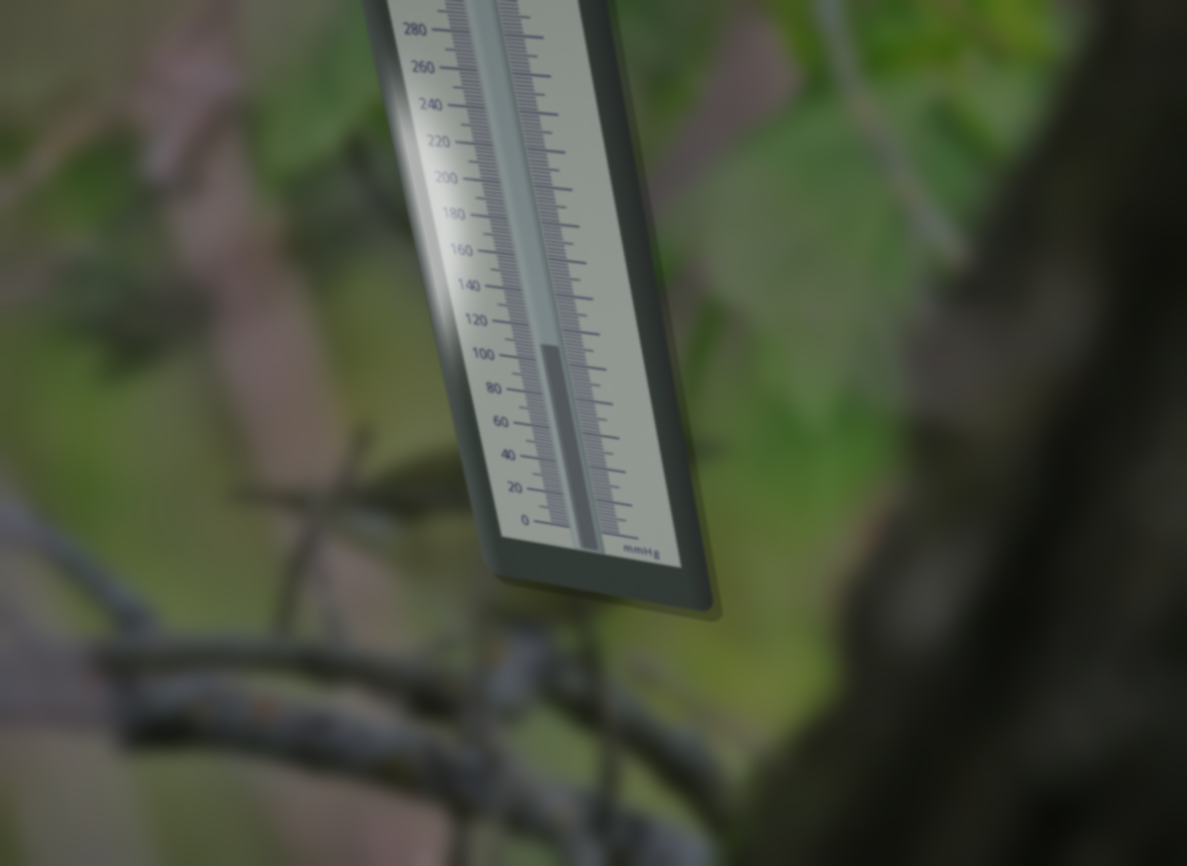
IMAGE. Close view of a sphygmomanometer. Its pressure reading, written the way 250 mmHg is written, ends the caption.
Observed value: 110 mmHg
